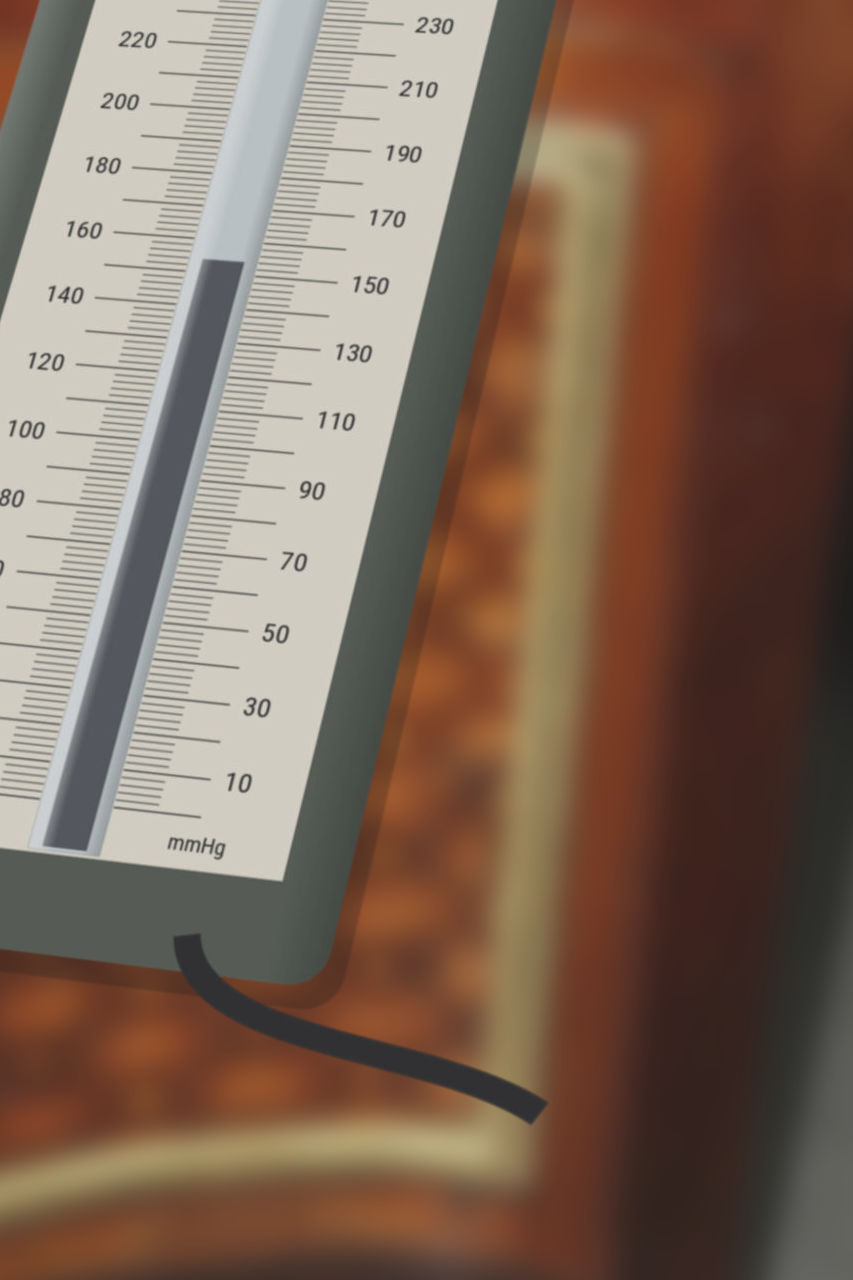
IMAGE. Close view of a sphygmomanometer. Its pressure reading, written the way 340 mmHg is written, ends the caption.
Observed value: 154 mmHg
